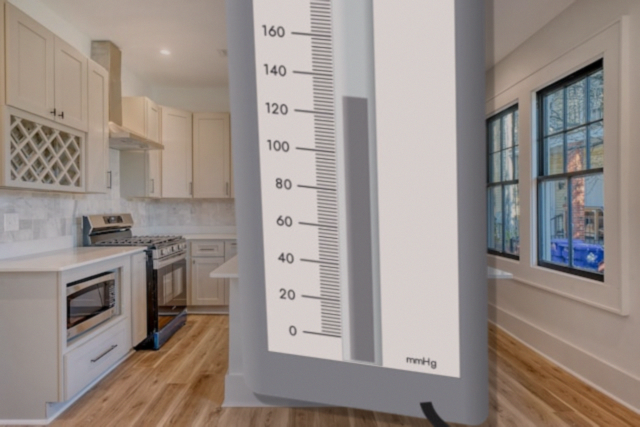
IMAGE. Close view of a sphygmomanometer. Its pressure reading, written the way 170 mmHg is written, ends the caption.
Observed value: 130 mmHg
